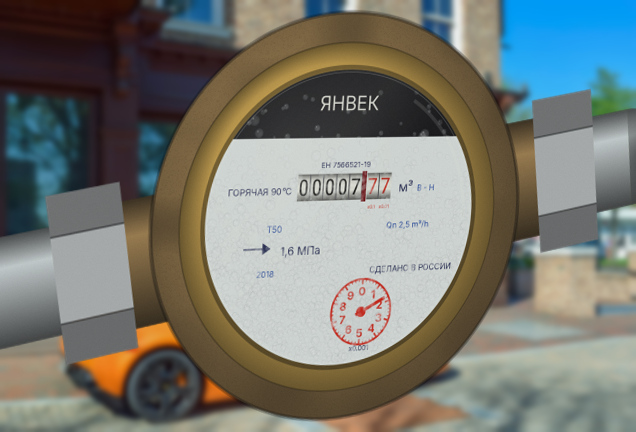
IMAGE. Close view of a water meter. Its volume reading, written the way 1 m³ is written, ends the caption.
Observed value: 7.771 m³
